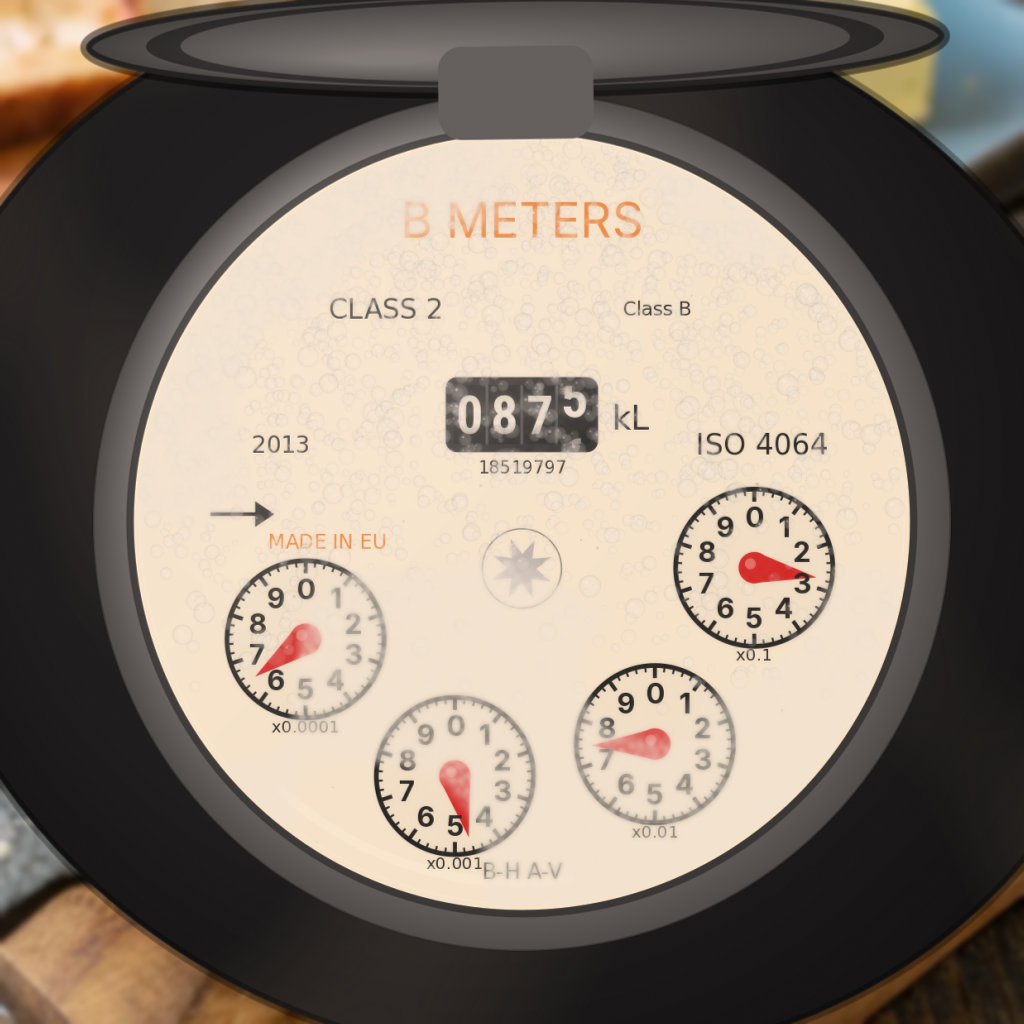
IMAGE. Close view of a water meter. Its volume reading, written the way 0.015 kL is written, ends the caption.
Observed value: 875.2746 kL
